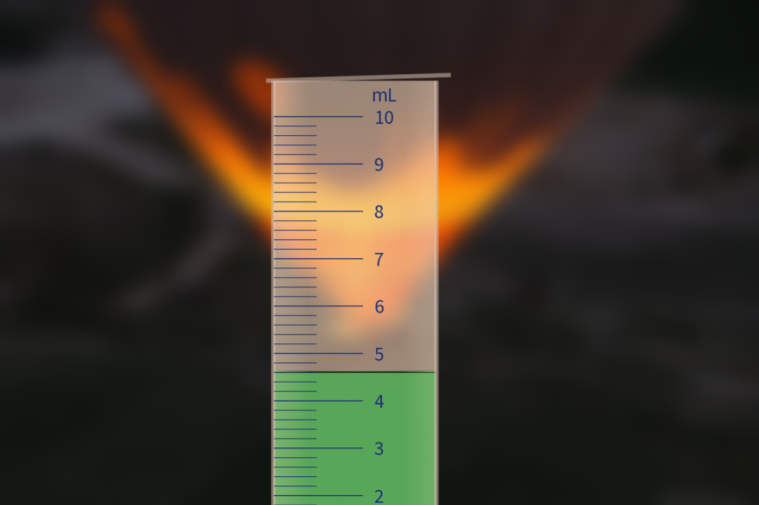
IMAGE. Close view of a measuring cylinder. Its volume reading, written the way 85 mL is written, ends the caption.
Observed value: 4.6 mL
